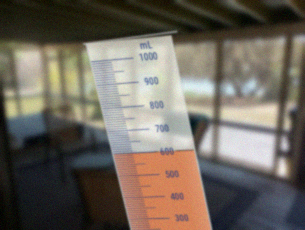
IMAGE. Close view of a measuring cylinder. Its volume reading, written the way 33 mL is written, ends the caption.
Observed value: 600 mL
